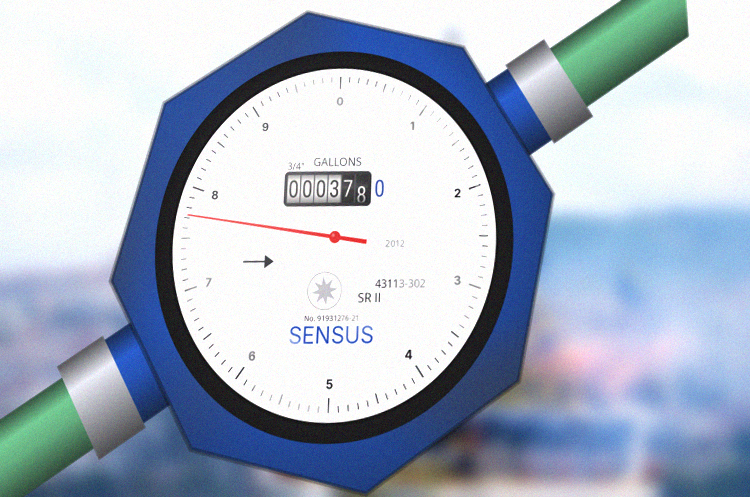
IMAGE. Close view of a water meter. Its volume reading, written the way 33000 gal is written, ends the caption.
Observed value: 3777.7 gal
